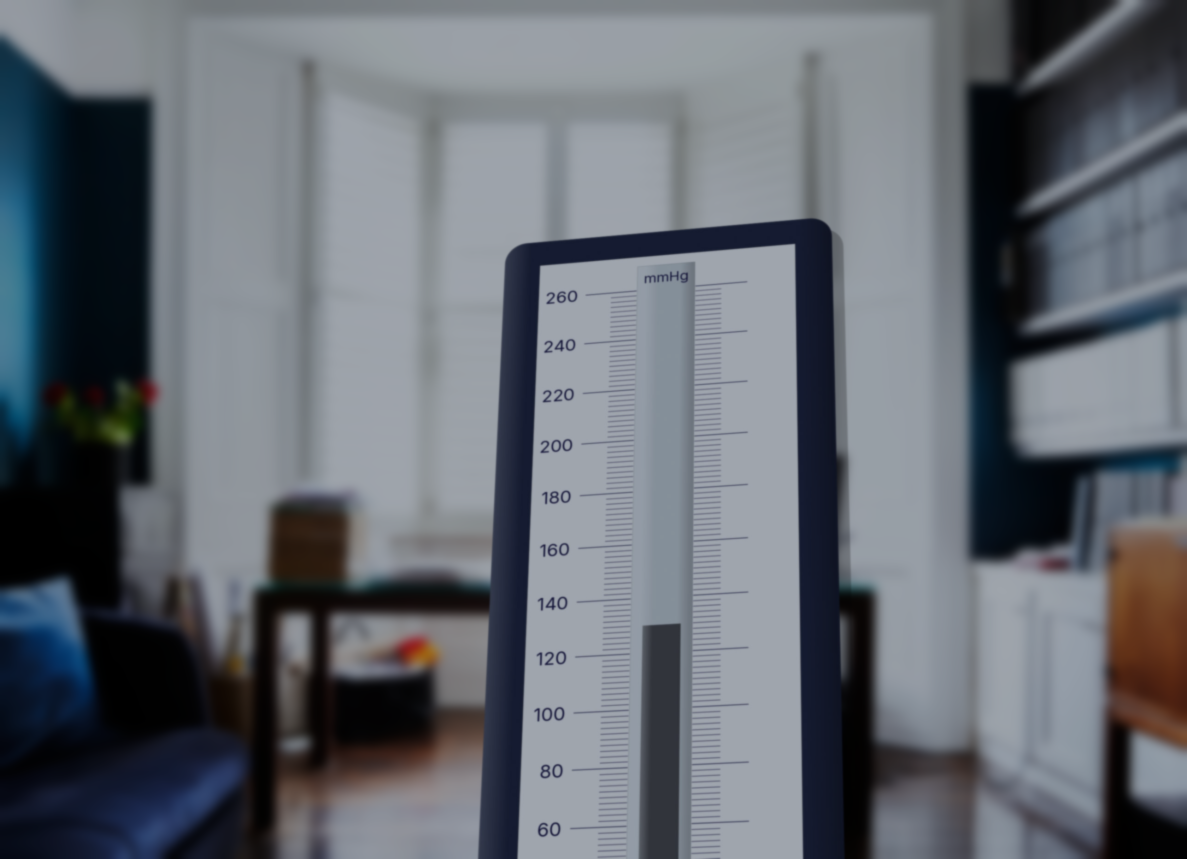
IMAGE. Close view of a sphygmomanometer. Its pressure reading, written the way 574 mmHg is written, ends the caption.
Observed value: 130 mmHg
